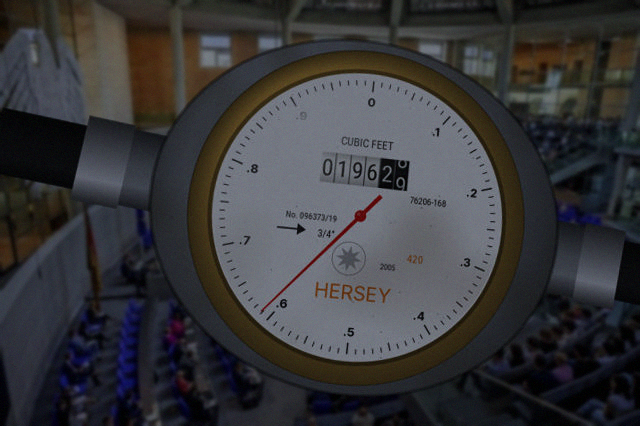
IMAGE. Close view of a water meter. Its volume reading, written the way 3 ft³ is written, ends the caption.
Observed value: 19628.61 ft³
